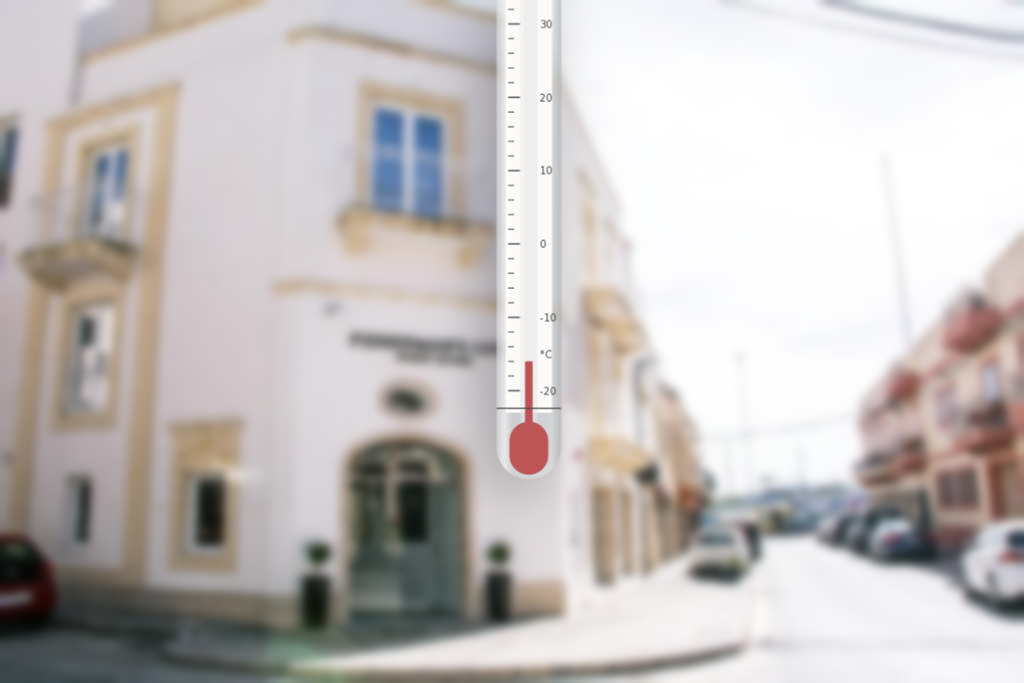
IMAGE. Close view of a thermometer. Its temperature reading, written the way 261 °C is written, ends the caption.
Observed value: -16 °C
